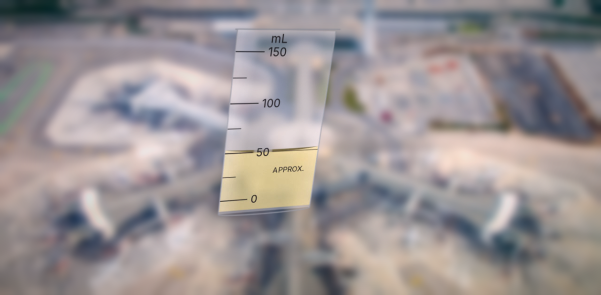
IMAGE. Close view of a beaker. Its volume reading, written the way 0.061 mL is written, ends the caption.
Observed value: 50 mL
